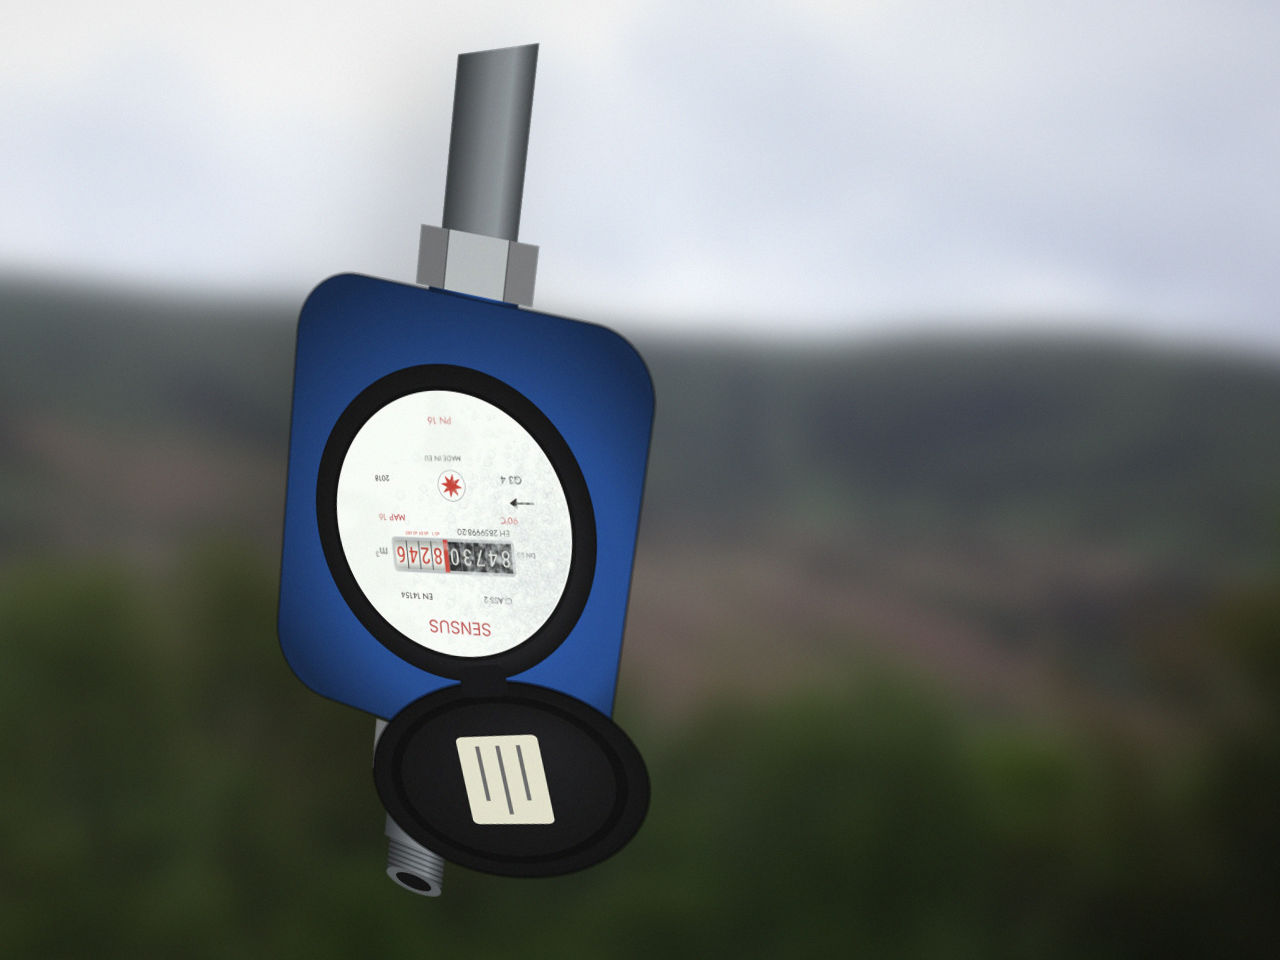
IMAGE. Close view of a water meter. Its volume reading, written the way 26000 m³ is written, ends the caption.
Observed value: 84730.8246 m³
